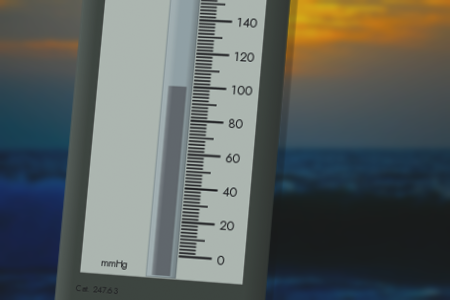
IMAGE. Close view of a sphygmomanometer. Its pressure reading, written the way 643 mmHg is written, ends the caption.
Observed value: 100 mmHg
